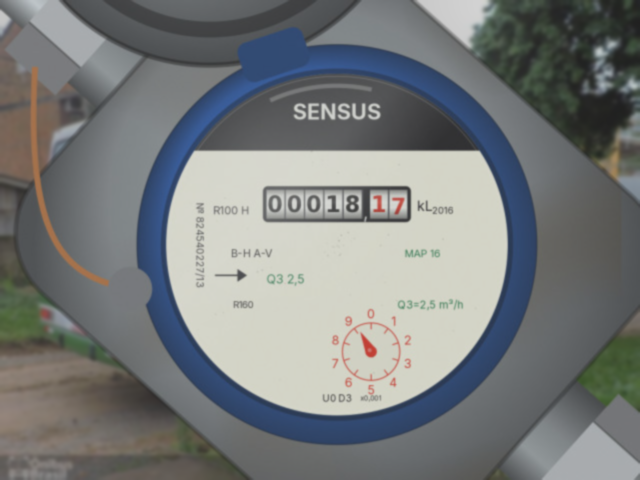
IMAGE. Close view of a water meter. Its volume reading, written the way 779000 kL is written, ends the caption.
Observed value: 18.169 kL
